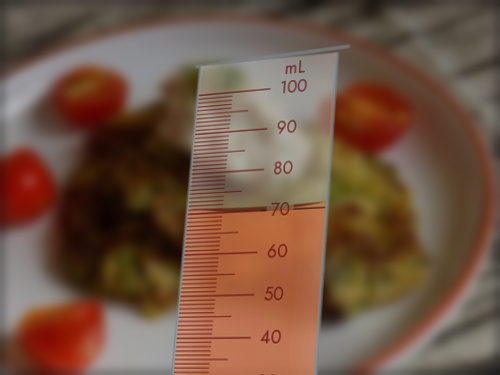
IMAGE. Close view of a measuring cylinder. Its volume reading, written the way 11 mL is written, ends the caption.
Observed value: 70 mL
